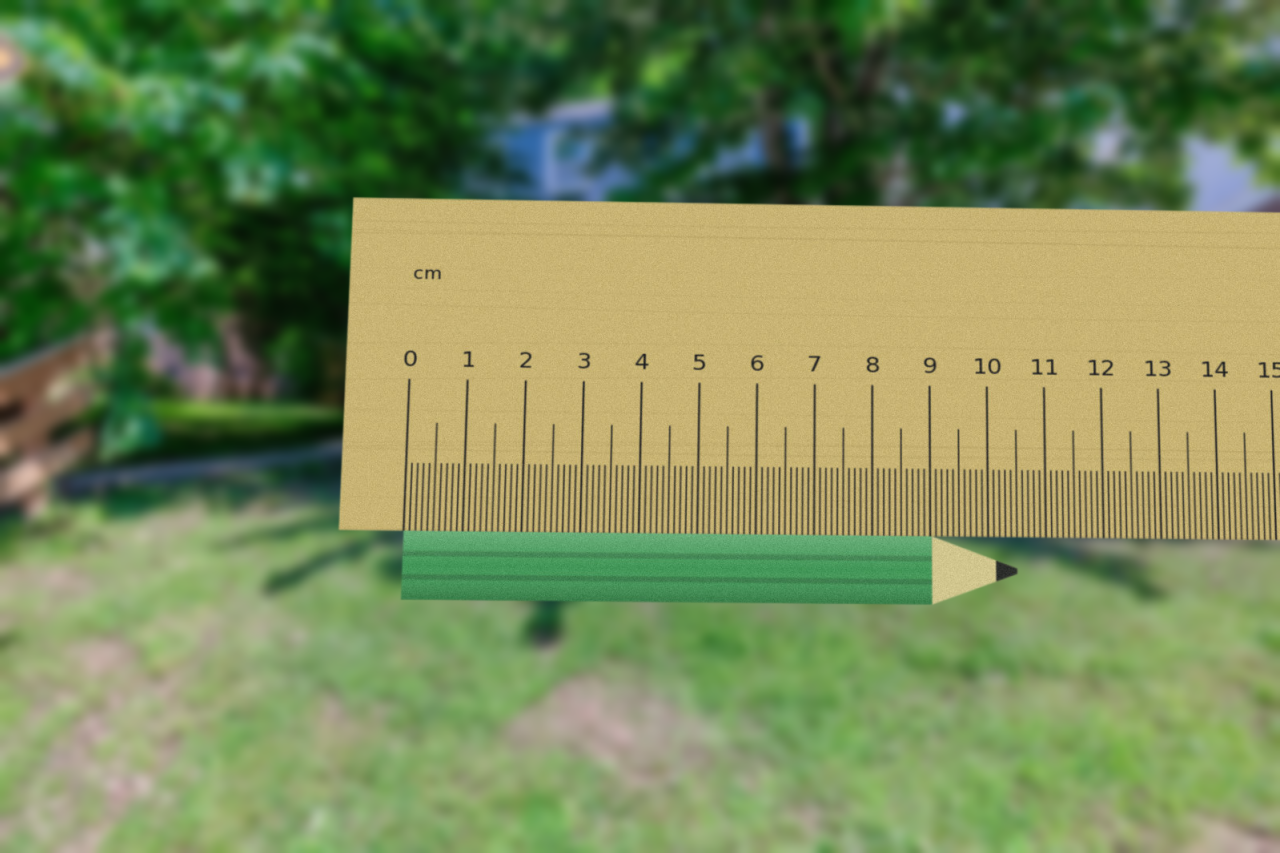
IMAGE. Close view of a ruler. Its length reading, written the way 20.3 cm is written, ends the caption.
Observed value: 10.5 cm
